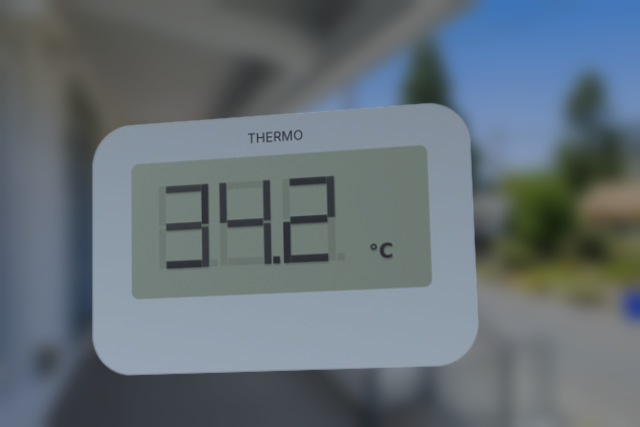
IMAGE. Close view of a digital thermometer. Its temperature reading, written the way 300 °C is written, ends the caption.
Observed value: 34.2 °C
